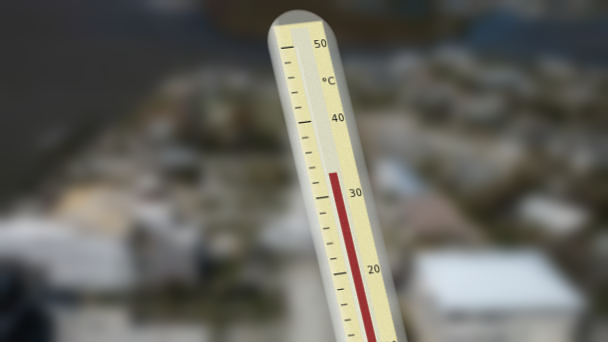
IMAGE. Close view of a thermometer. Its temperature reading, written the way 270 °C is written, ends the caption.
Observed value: 33 °C
